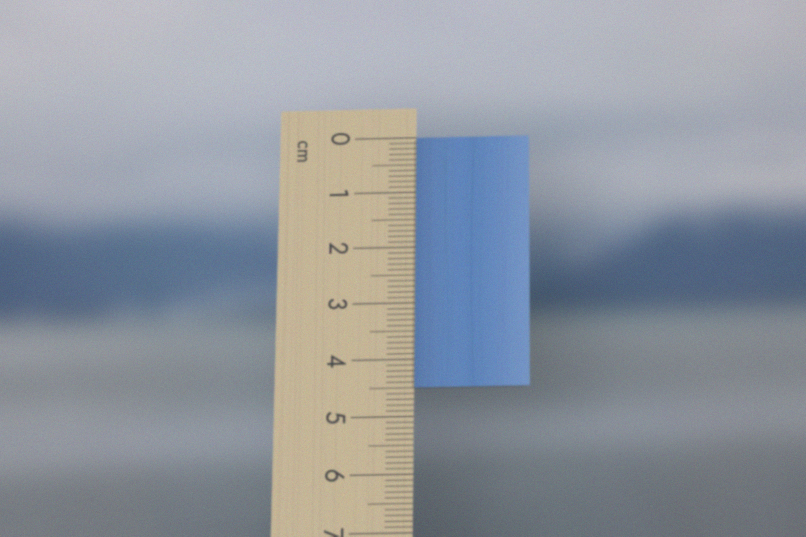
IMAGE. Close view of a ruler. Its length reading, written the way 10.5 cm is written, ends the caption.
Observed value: 4.5 cm
